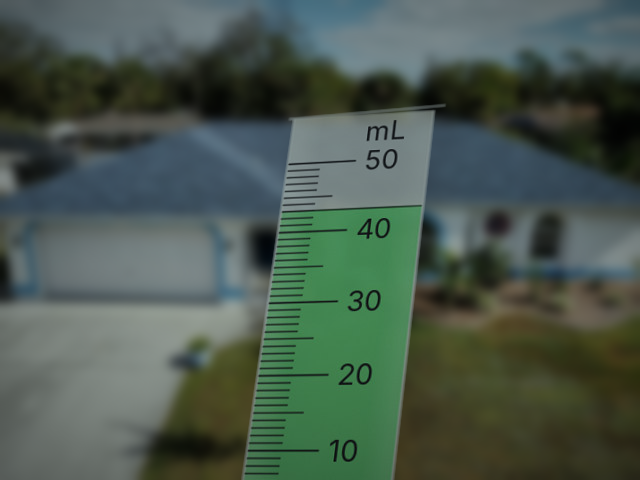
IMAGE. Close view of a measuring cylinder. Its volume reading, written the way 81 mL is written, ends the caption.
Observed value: 43 mL
